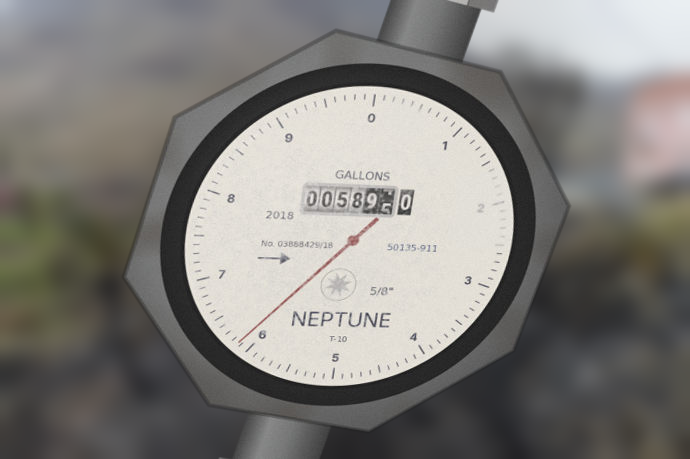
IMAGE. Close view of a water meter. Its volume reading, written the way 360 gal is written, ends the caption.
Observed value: 58946.1 gal
